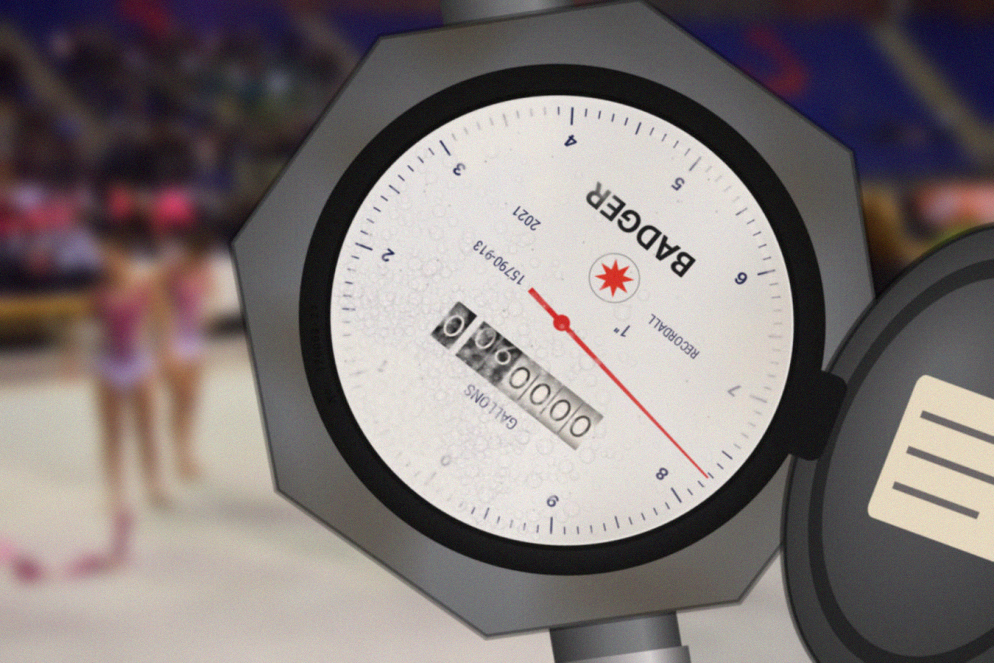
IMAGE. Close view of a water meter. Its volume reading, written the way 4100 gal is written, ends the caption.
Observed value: 897.7 gal
